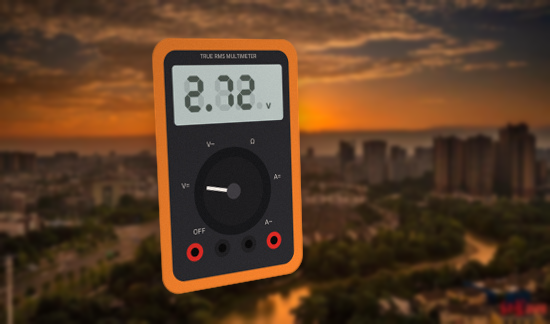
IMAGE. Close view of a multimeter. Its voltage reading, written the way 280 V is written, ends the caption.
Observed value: 2.72 V
